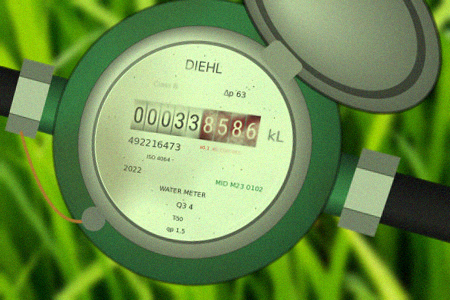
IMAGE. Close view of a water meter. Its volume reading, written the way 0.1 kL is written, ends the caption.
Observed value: 33.8586 kL
